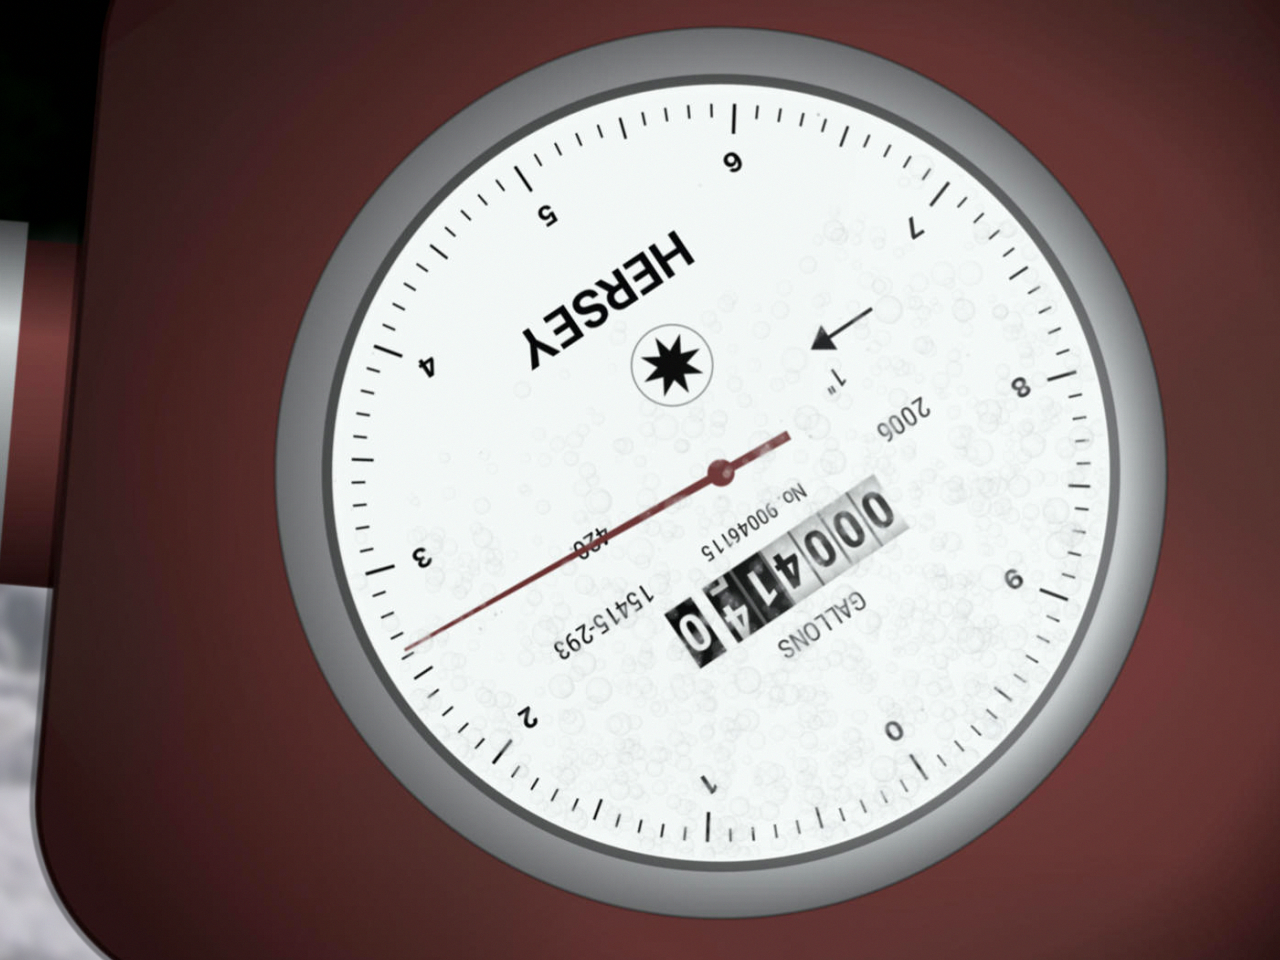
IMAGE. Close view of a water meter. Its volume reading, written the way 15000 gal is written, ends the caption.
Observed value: 4142.6 gal
